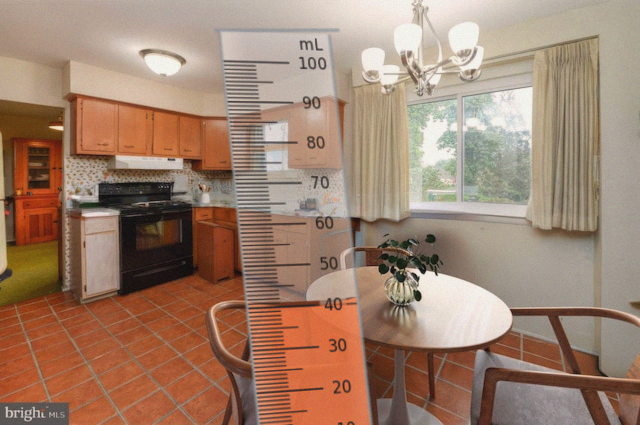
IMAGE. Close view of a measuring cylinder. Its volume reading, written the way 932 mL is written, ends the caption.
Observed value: 40 mL
